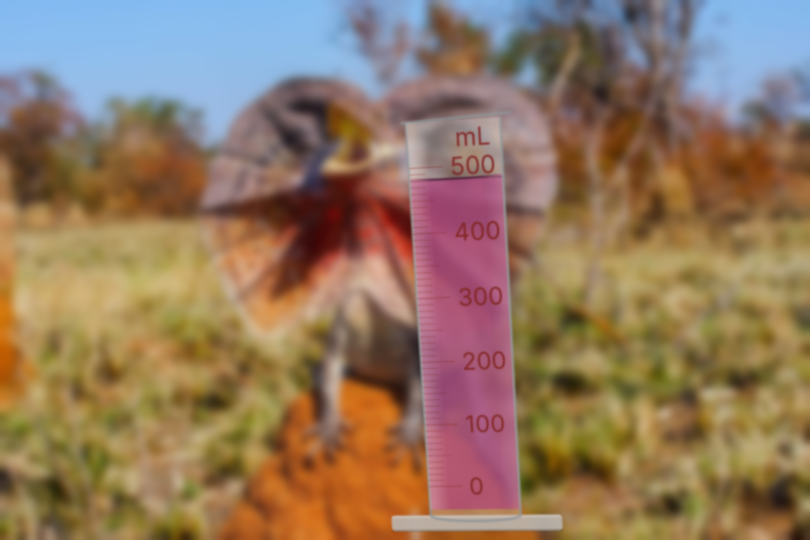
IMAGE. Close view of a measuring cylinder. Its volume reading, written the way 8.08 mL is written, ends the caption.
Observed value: 480 mL
